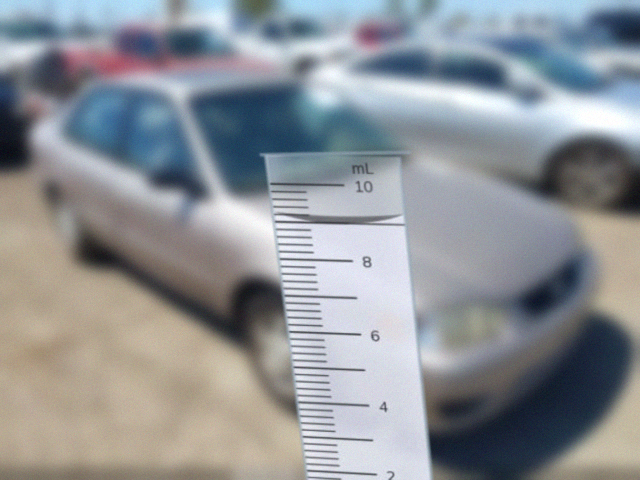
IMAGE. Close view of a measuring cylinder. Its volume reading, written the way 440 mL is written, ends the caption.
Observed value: 9 mL
